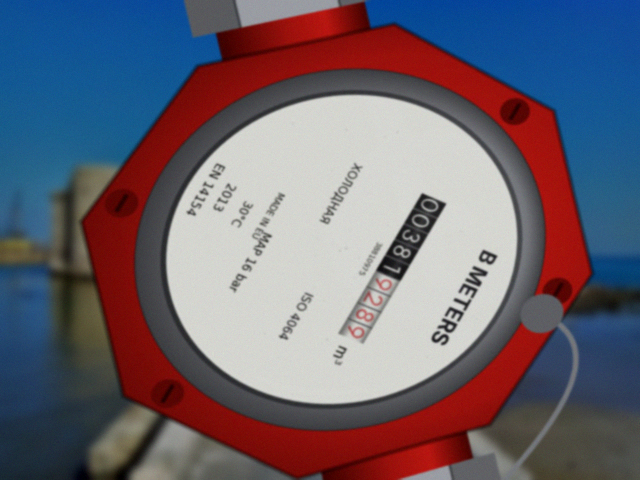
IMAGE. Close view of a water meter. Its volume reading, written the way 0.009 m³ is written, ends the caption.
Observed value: 381.9289 m³
